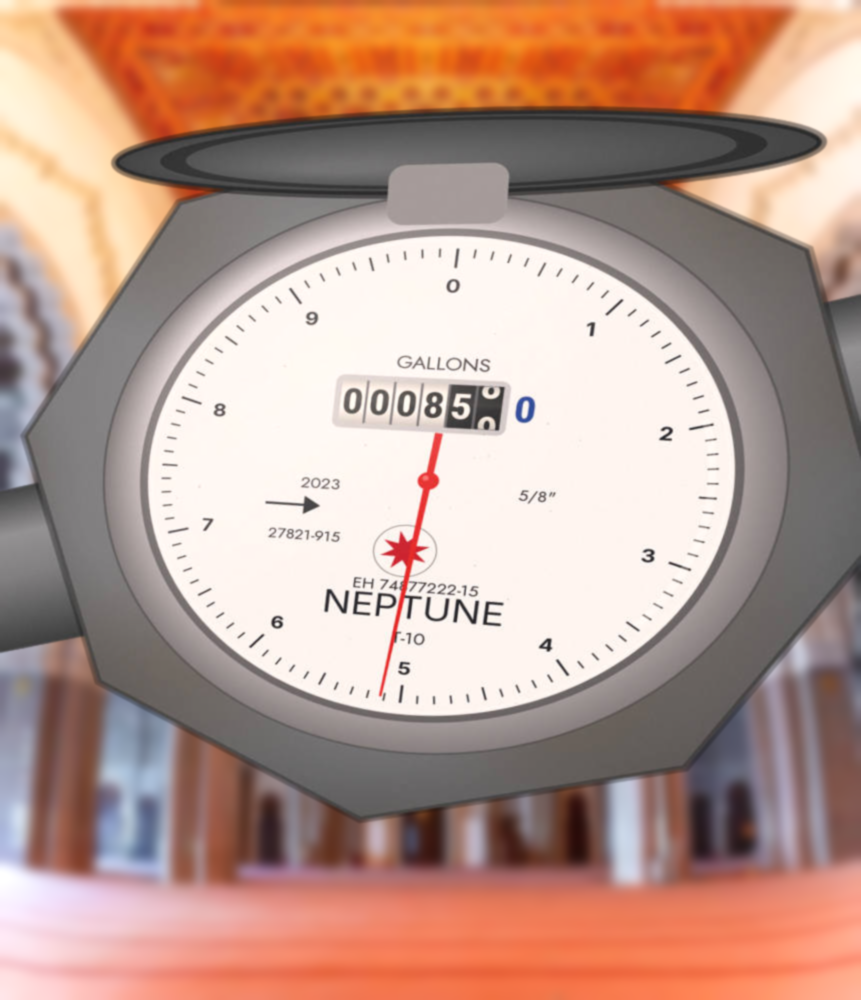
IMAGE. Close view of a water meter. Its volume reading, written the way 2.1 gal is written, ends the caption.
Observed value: 8585.1 gal
